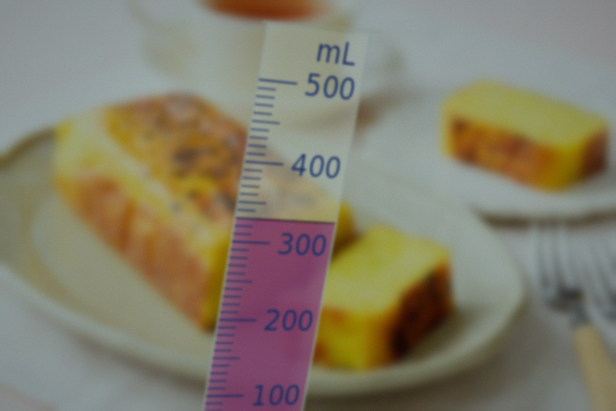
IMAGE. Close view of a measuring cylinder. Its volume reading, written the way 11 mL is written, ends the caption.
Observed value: 330 mL
